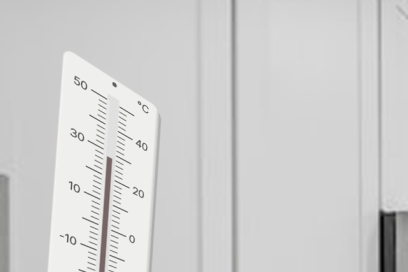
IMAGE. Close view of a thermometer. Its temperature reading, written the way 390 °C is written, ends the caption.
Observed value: 28 °C
